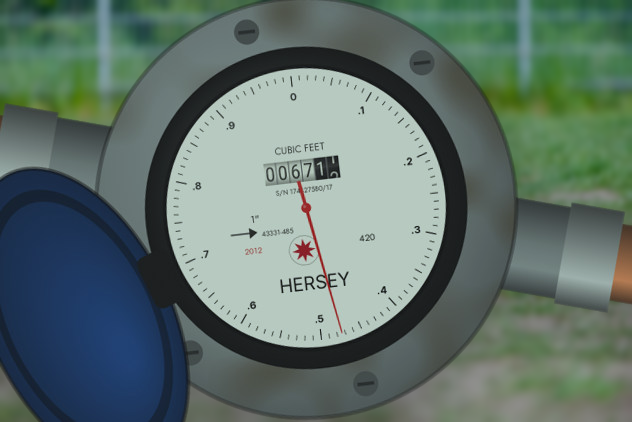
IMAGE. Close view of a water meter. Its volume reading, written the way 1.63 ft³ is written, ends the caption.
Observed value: 6711.47 ft³
